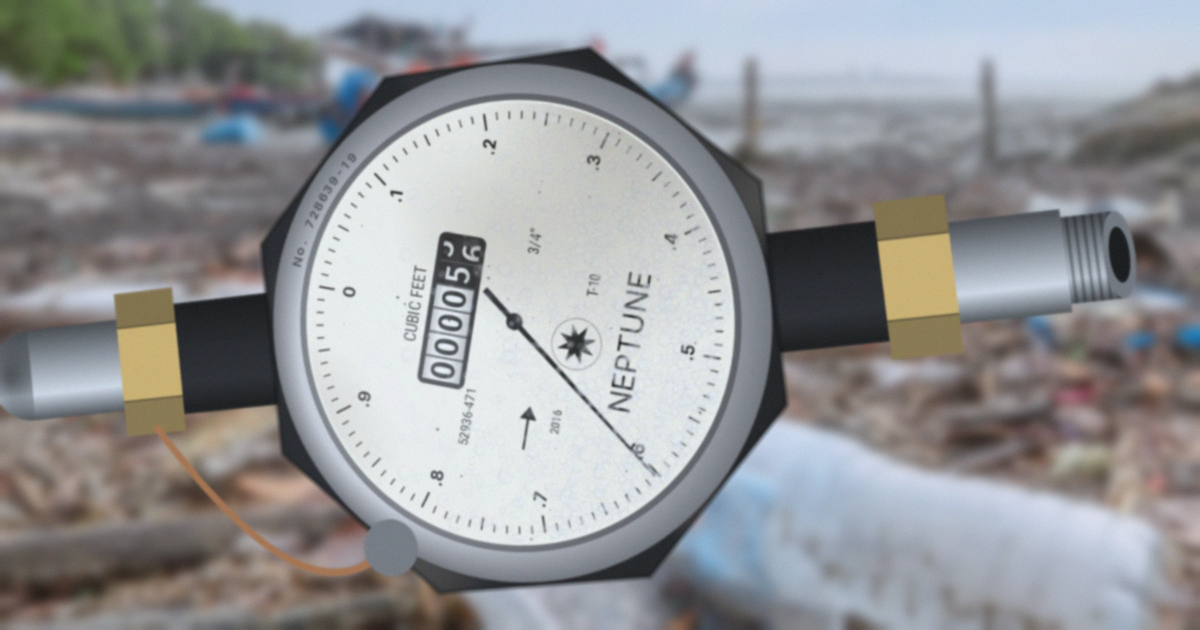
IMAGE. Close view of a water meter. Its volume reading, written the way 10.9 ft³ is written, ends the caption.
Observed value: 55.60 ft³
